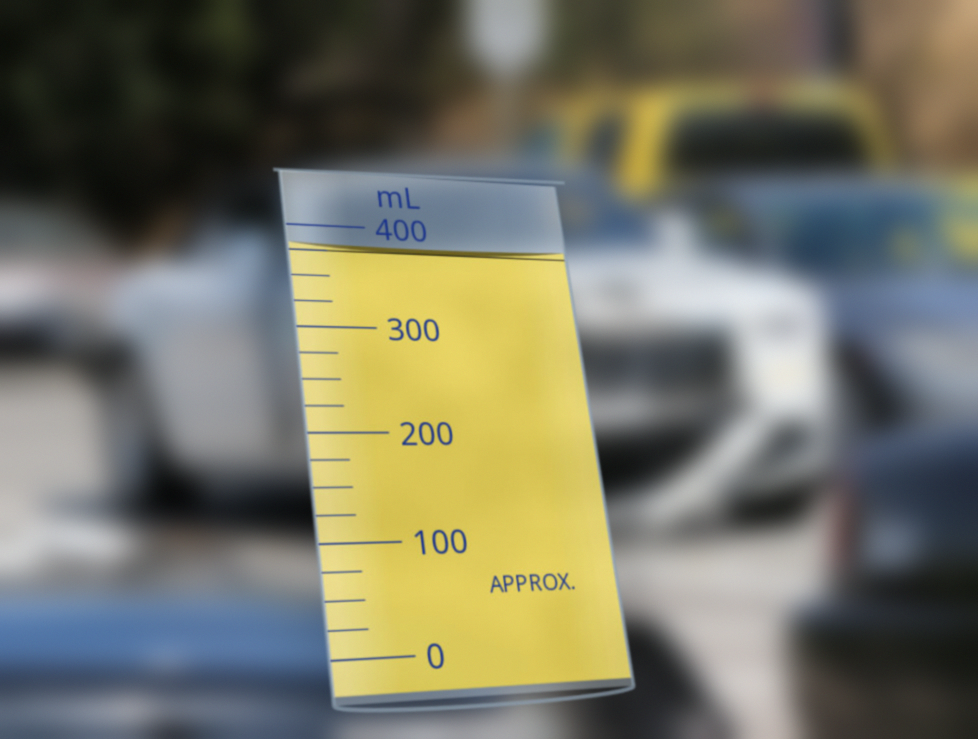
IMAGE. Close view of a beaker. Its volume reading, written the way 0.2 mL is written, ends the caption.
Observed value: 375 mL
